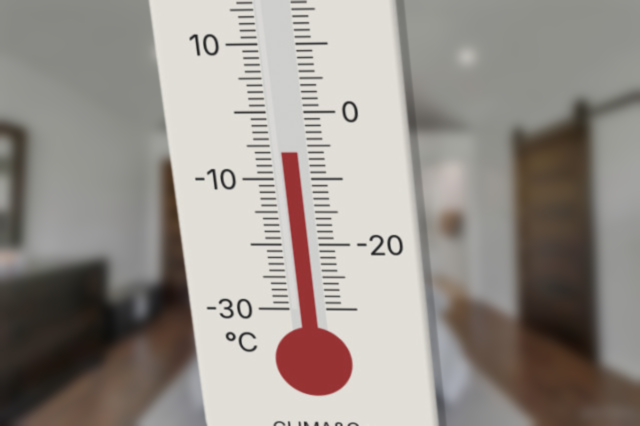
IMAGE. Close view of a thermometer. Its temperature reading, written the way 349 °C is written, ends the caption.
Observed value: -6 °C
